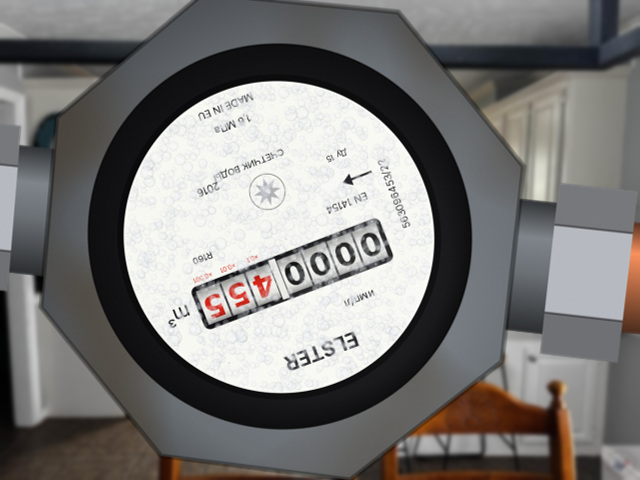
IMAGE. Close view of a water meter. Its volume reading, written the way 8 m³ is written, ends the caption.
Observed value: 0.455 m³
